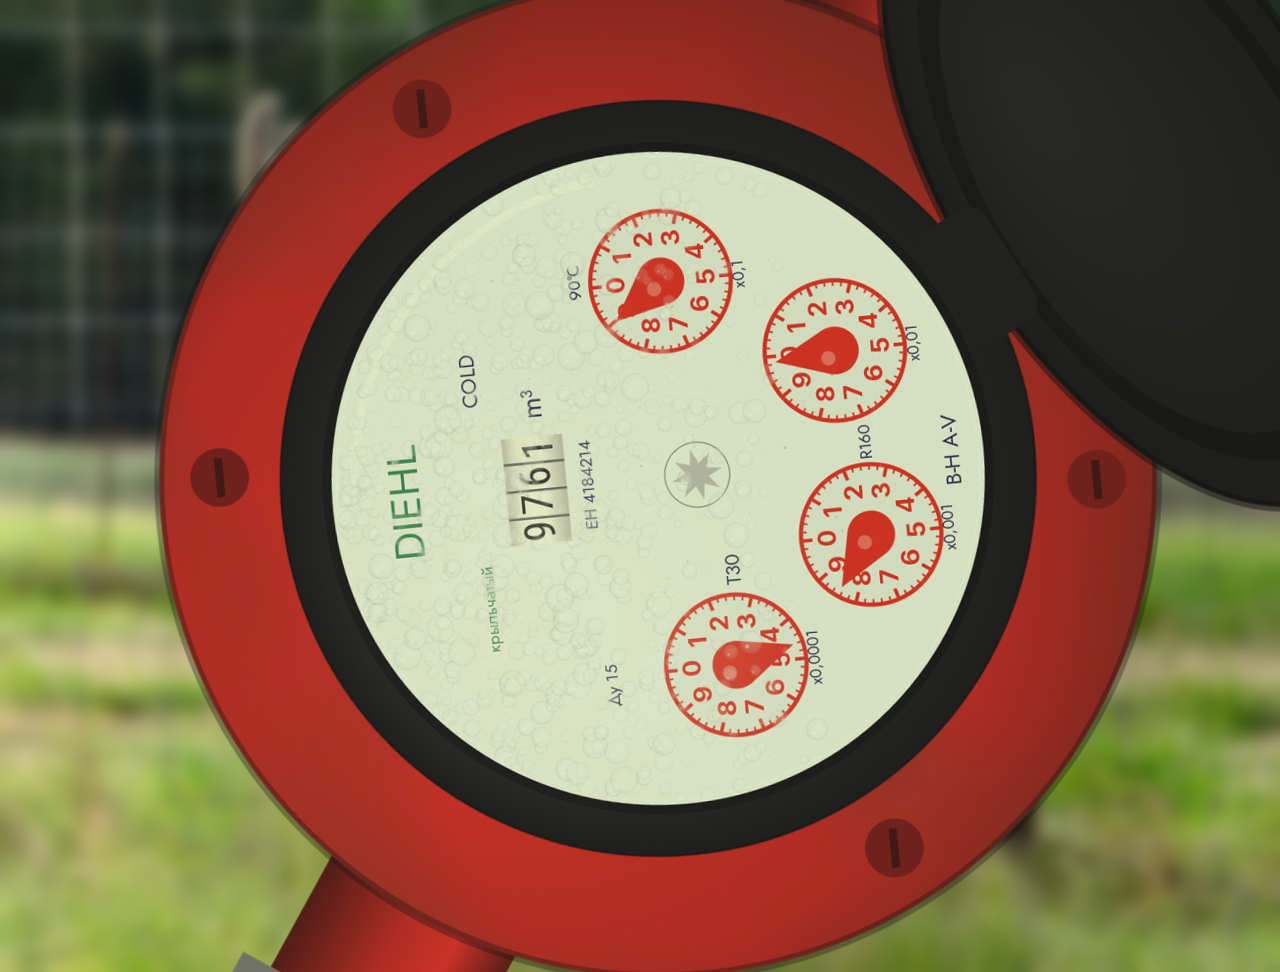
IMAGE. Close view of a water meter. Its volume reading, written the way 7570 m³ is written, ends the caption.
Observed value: 9760.8984 m³
